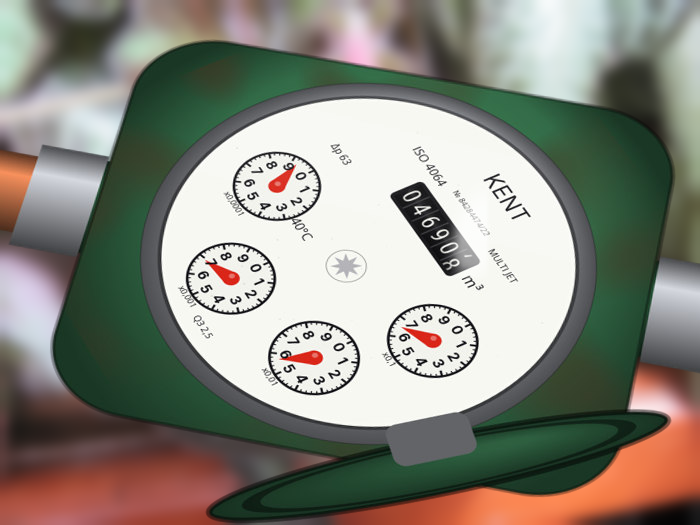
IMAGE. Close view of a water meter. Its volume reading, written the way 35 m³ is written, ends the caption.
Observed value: 46907.6569 m³
